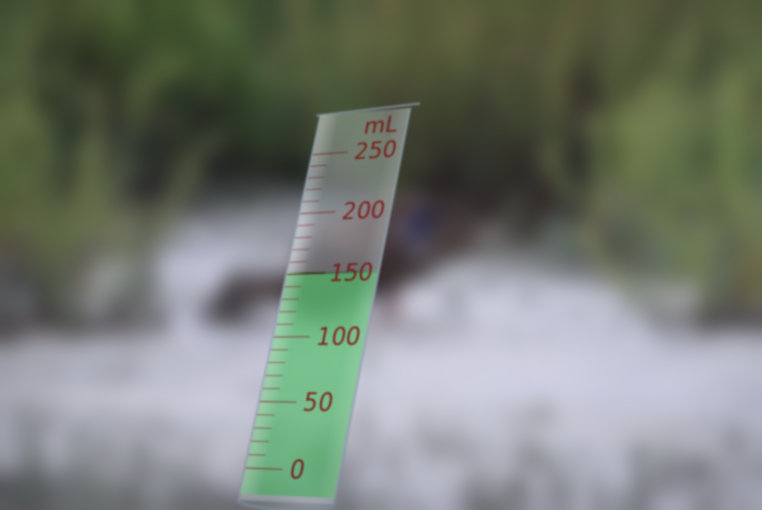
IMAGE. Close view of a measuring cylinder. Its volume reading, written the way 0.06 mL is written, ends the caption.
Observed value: 150 mL
